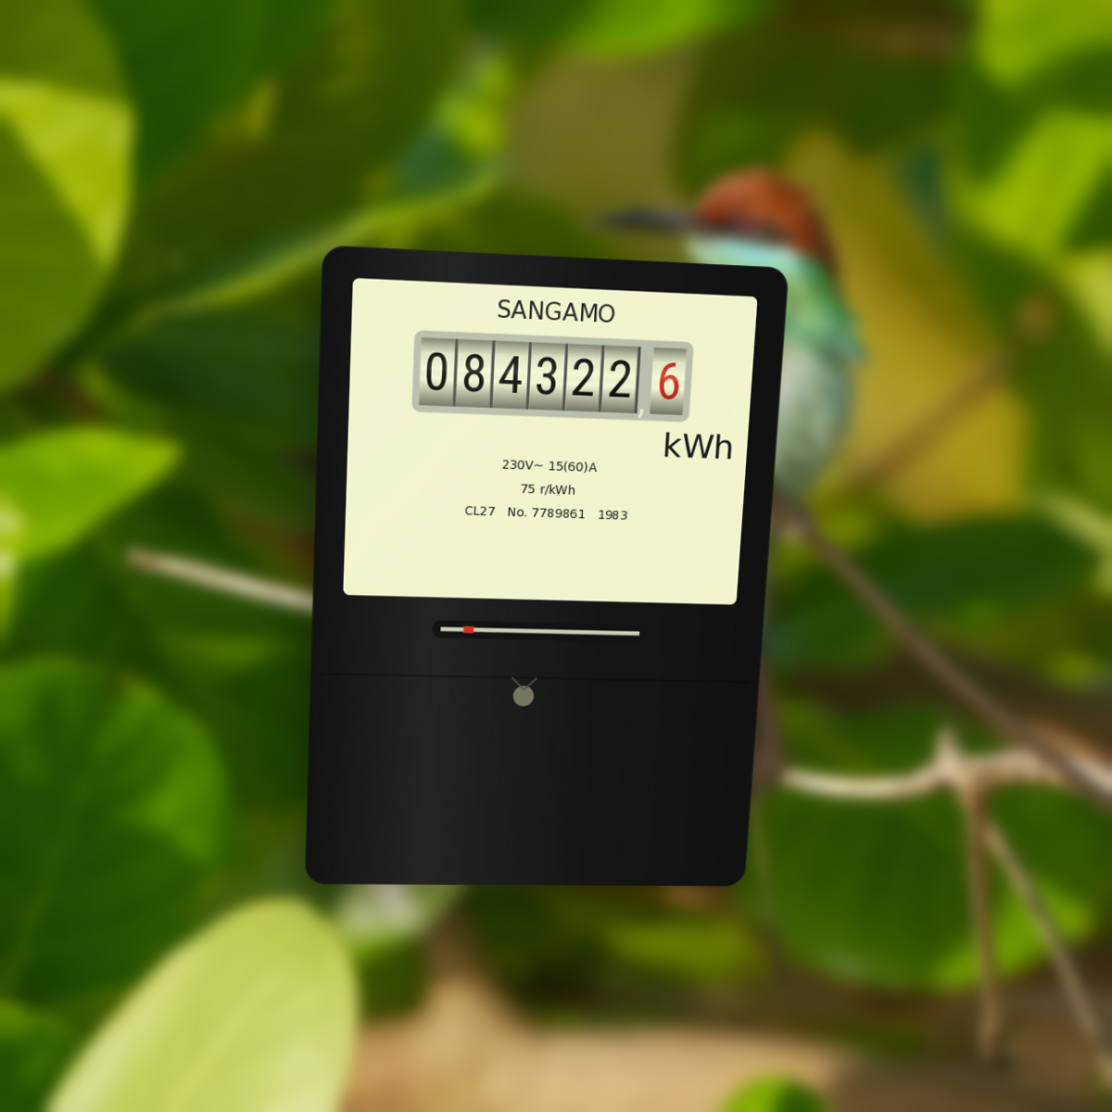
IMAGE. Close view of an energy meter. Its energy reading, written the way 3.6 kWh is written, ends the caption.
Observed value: 84322.6 kWh
